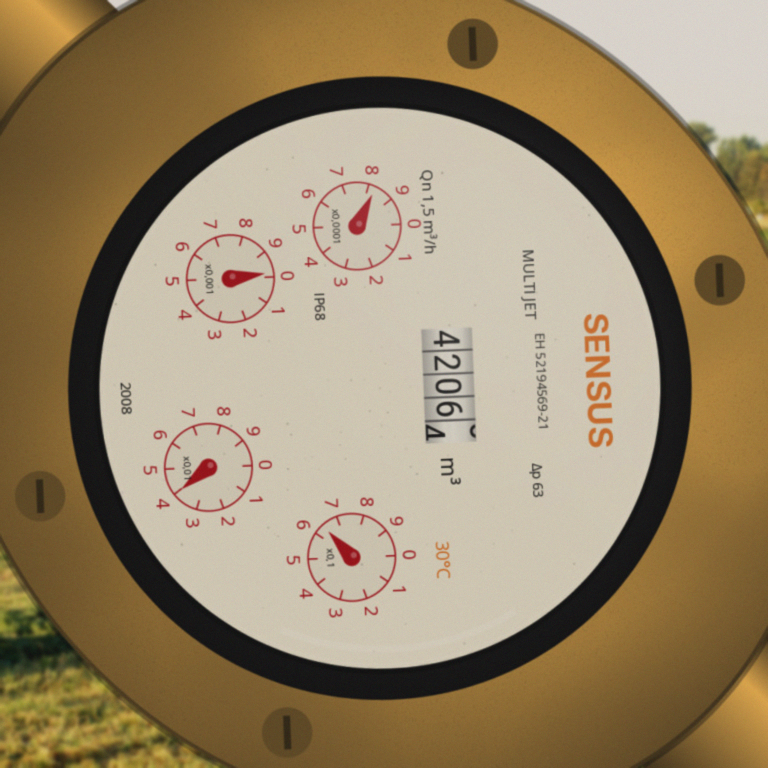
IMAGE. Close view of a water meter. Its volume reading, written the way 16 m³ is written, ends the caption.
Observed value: 42063.6398 m³
